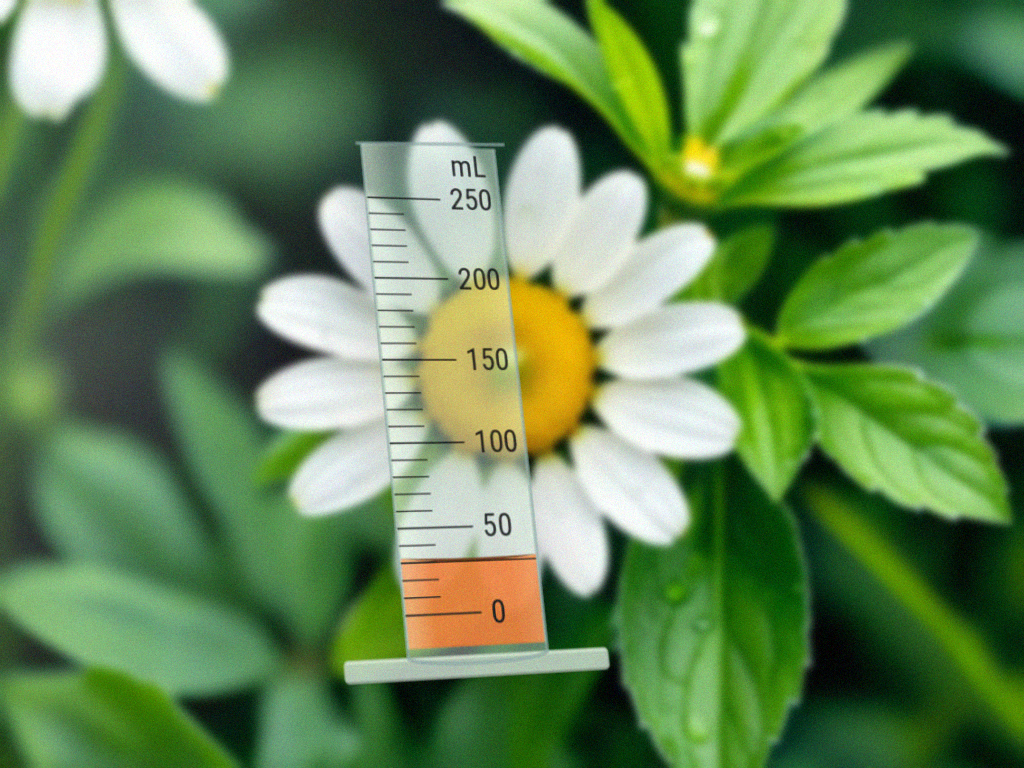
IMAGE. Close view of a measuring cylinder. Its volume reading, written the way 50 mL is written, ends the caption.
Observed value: 30 mL
